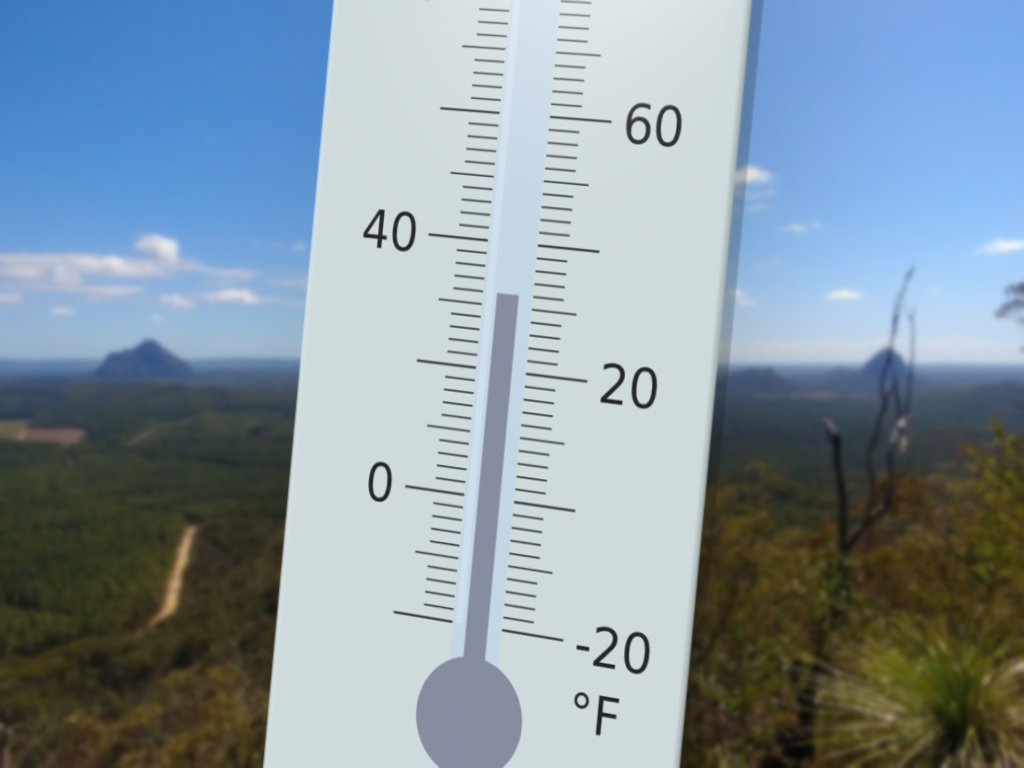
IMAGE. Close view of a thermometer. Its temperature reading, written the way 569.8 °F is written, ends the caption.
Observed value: 32 °F
